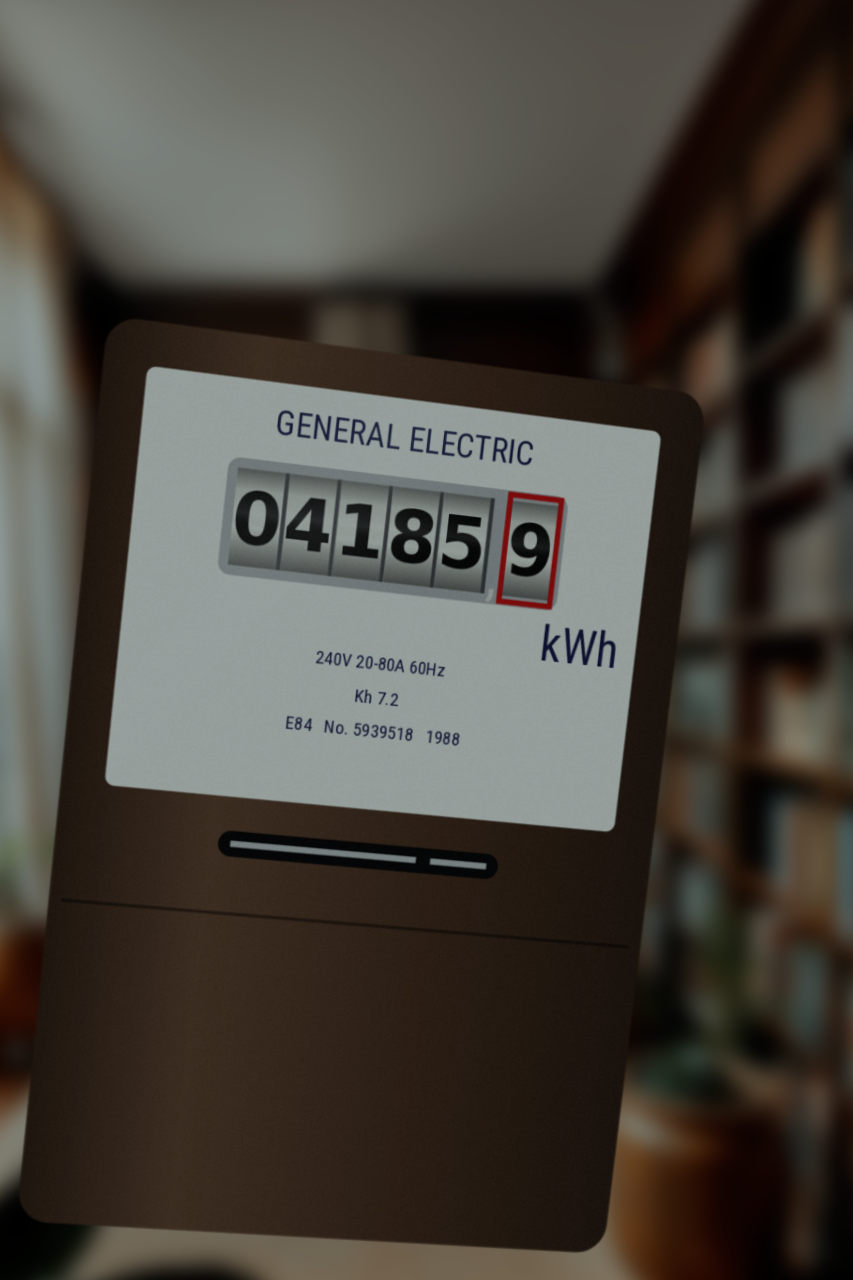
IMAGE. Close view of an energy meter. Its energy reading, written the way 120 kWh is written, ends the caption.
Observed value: 4185.9 kWh
